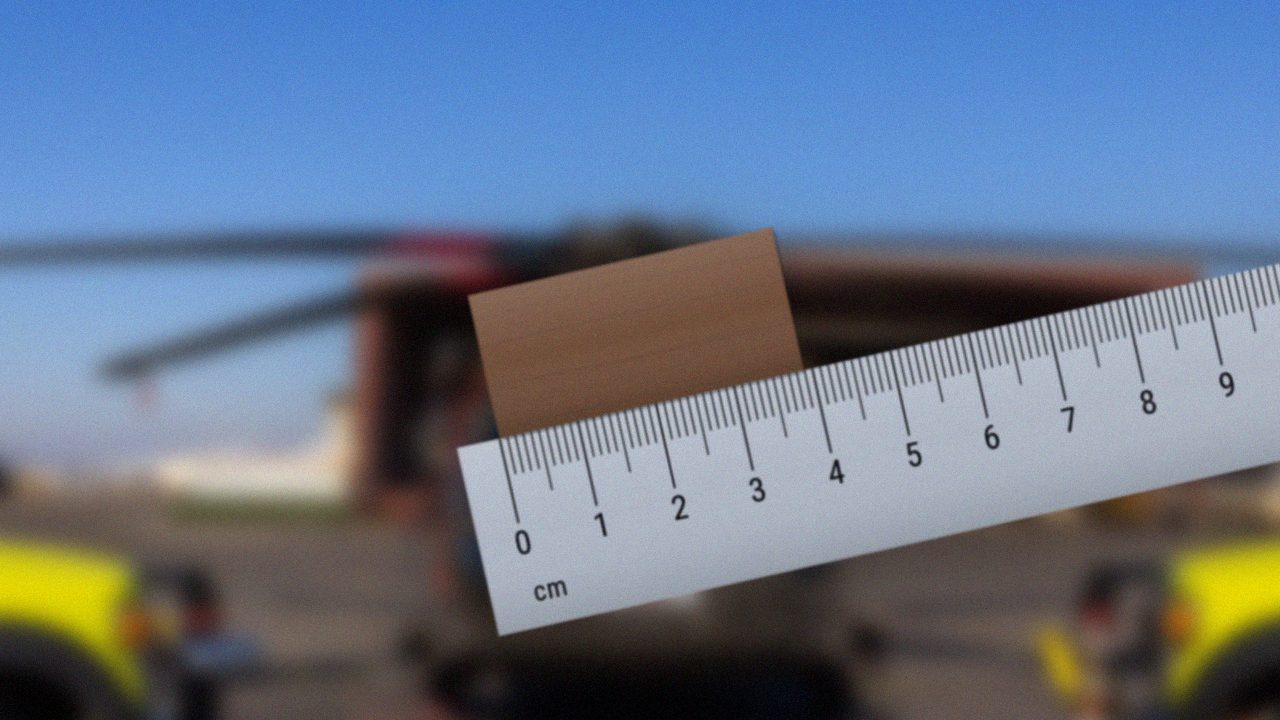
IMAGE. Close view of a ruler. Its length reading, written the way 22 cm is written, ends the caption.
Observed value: 3.9 cm
